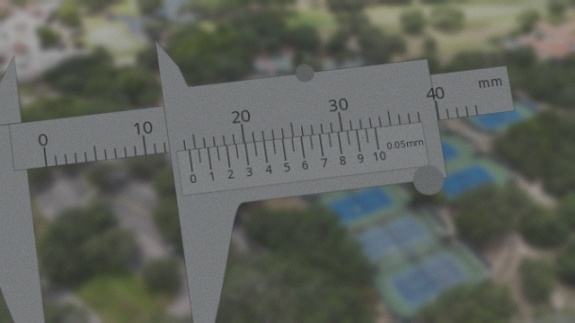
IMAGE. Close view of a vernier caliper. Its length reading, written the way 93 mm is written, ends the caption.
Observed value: 14.4 mm
